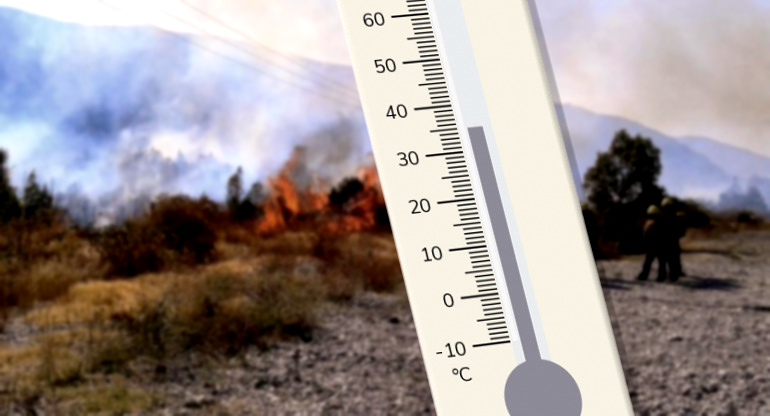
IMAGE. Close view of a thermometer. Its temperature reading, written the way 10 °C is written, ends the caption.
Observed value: 35 °C
